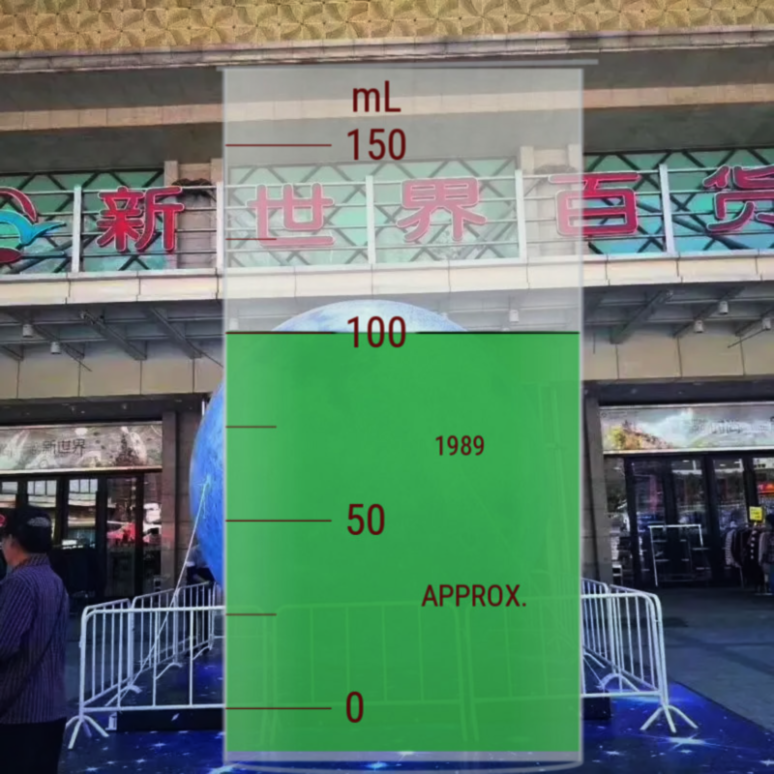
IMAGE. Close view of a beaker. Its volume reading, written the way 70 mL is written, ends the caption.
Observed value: 100 mL
